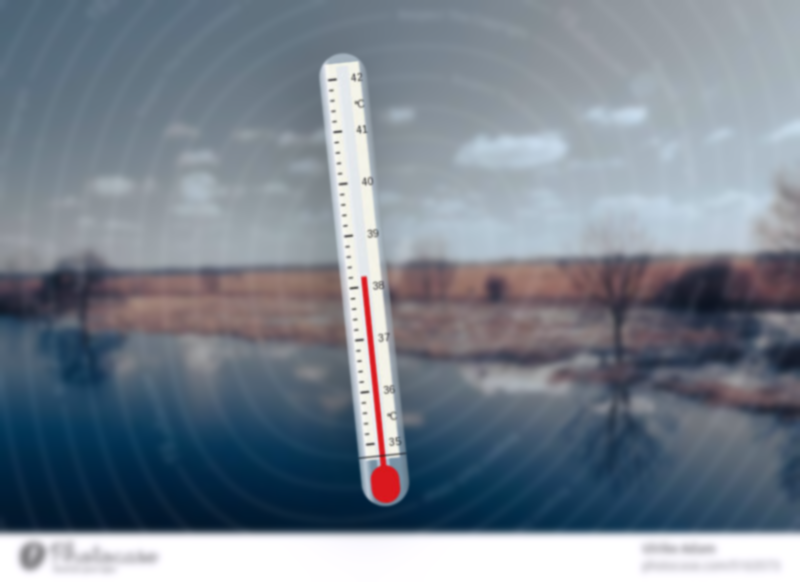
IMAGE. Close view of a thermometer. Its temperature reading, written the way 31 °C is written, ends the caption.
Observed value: 38.2 °C
